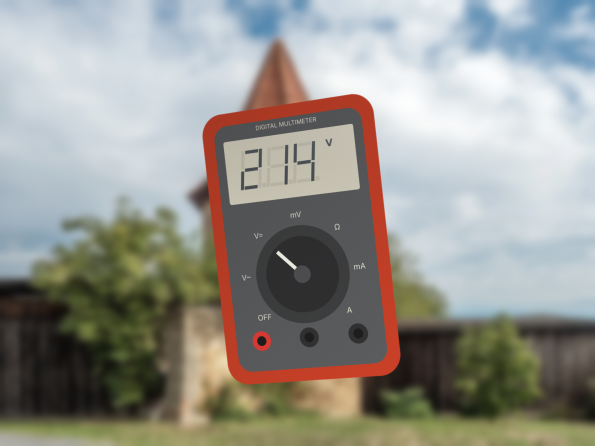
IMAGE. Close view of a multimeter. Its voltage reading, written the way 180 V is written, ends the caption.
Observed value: 214 V
